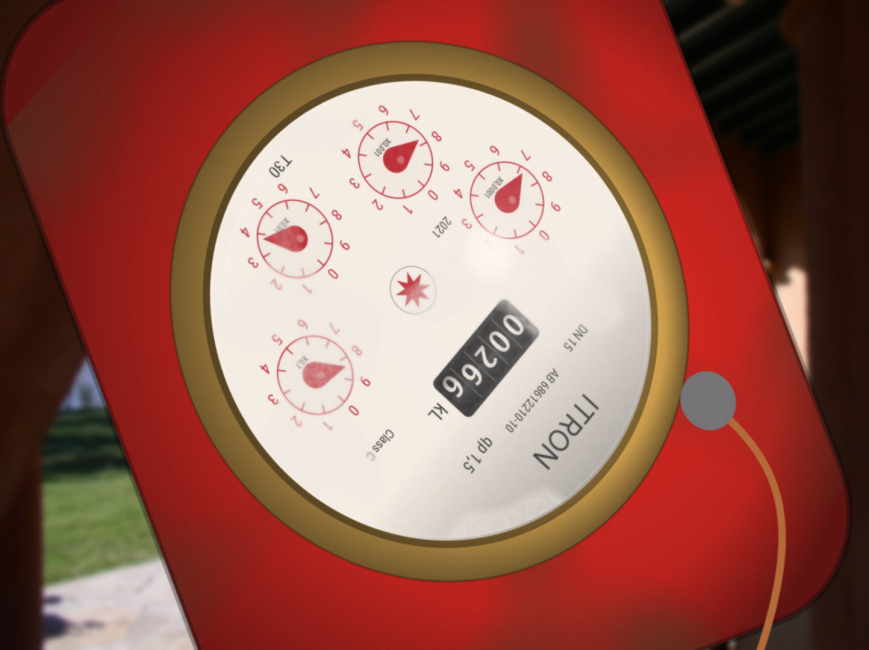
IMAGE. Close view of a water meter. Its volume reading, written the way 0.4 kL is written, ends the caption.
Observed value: 265.8377 kL
